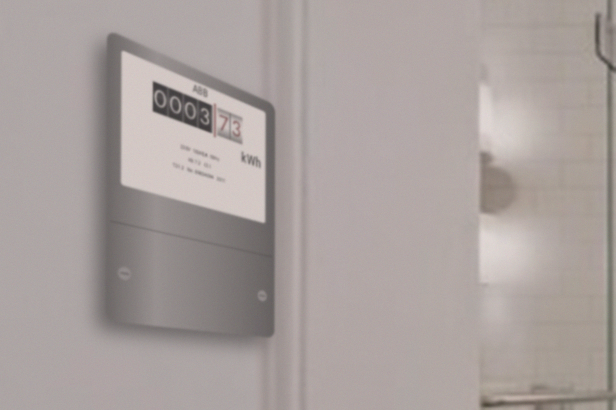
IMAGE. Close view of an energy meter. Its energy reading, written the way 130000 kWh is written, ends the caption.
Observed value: 3.73 kWh
